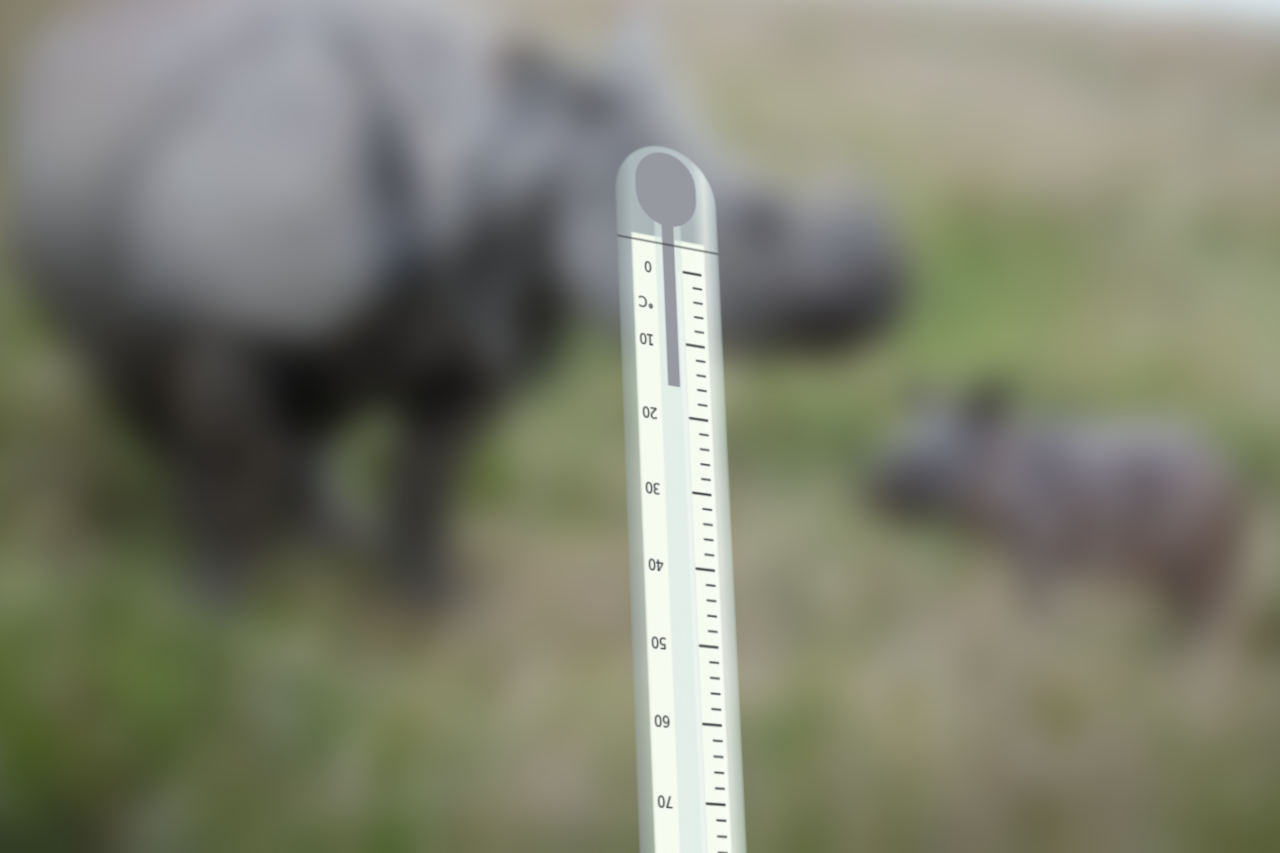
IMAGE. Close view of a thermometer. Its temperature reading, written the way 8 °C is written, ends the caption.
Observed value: 16 °C
